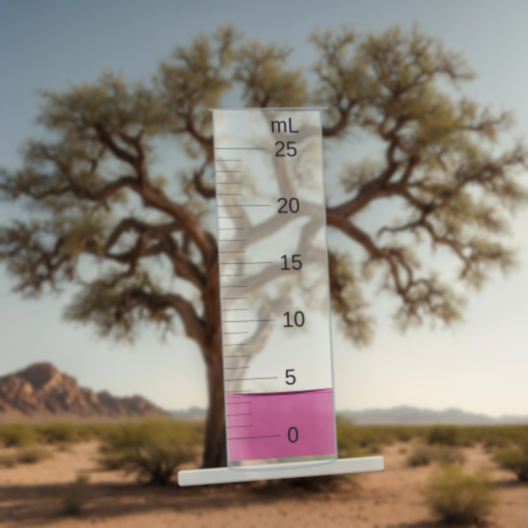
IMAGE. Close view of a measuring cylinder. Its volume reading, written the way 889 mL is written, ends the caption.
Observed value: 3.5 mL
